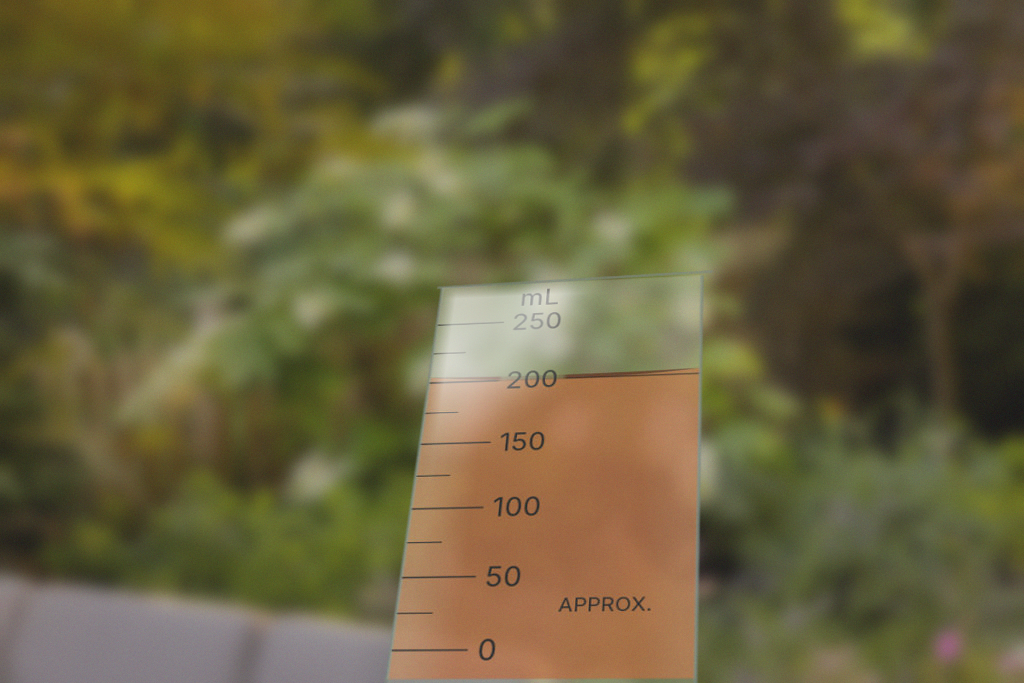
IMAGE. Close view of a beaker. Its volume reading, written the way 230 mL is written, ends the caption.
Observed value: 200 mL
